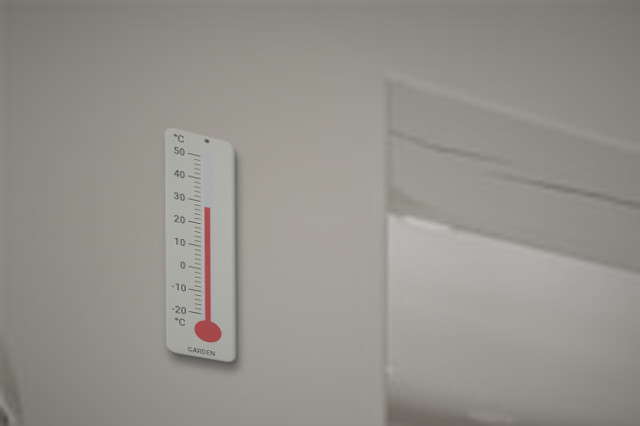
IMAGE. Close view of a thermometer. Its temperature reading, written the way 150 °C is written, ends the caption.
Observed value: 28 °C
